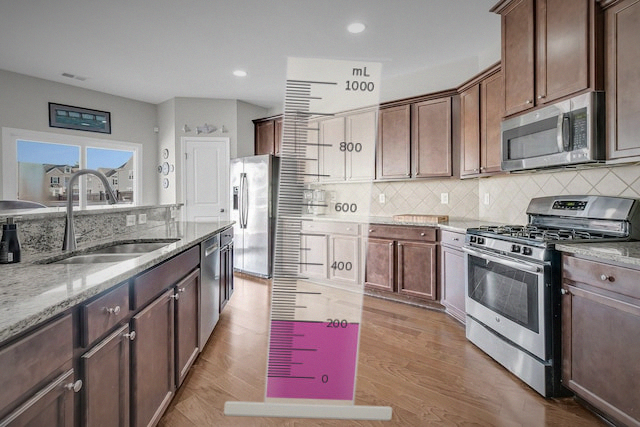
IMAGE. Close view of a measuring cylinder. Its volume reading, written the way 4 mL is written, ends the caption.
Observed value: 200 mL
